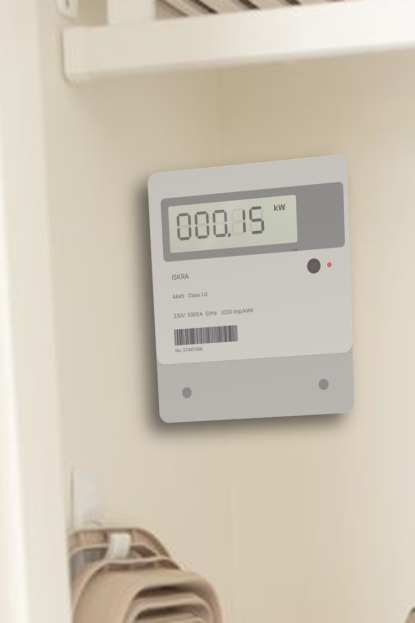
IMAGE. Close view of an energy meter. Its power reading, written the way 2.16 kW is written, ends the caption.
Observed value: 0.15 kW
